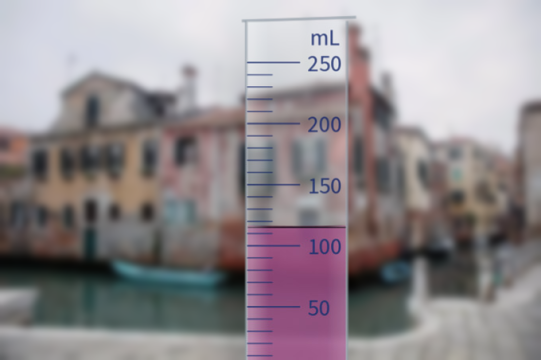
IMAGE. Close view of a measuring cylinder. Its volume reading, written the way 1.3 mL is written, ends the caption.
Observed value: 115 mL
